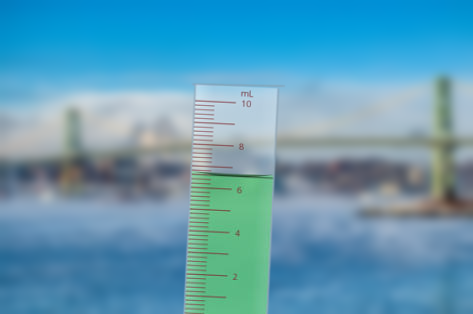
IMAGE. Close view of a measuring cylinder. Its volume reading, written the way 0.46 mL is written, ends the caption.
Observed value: 6.6 mL
